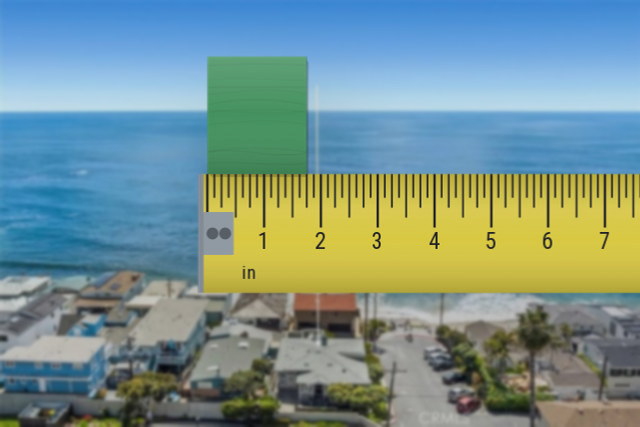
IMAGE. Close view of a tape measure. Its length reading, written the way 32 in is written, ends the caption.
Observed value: 1.75 in
